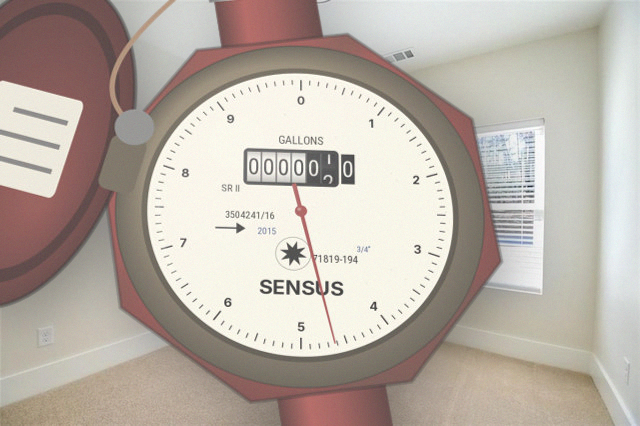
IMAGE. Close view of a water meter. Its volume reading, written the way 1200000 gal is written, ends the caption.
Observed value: 14.6 gal
